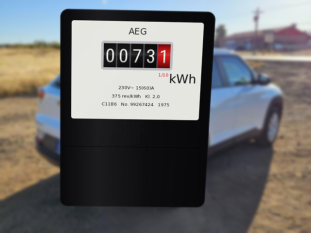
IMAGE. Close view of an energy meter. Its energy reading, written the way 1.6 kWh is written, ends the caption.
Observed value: 73.1 kWh
